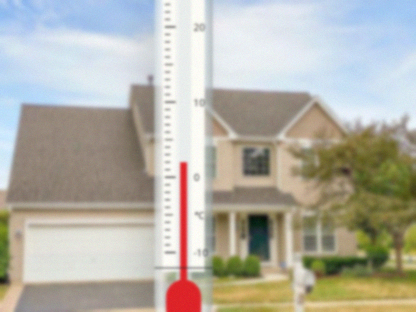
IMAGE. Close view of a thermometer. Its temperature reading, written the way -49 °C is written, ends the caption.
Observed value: 2 °C
